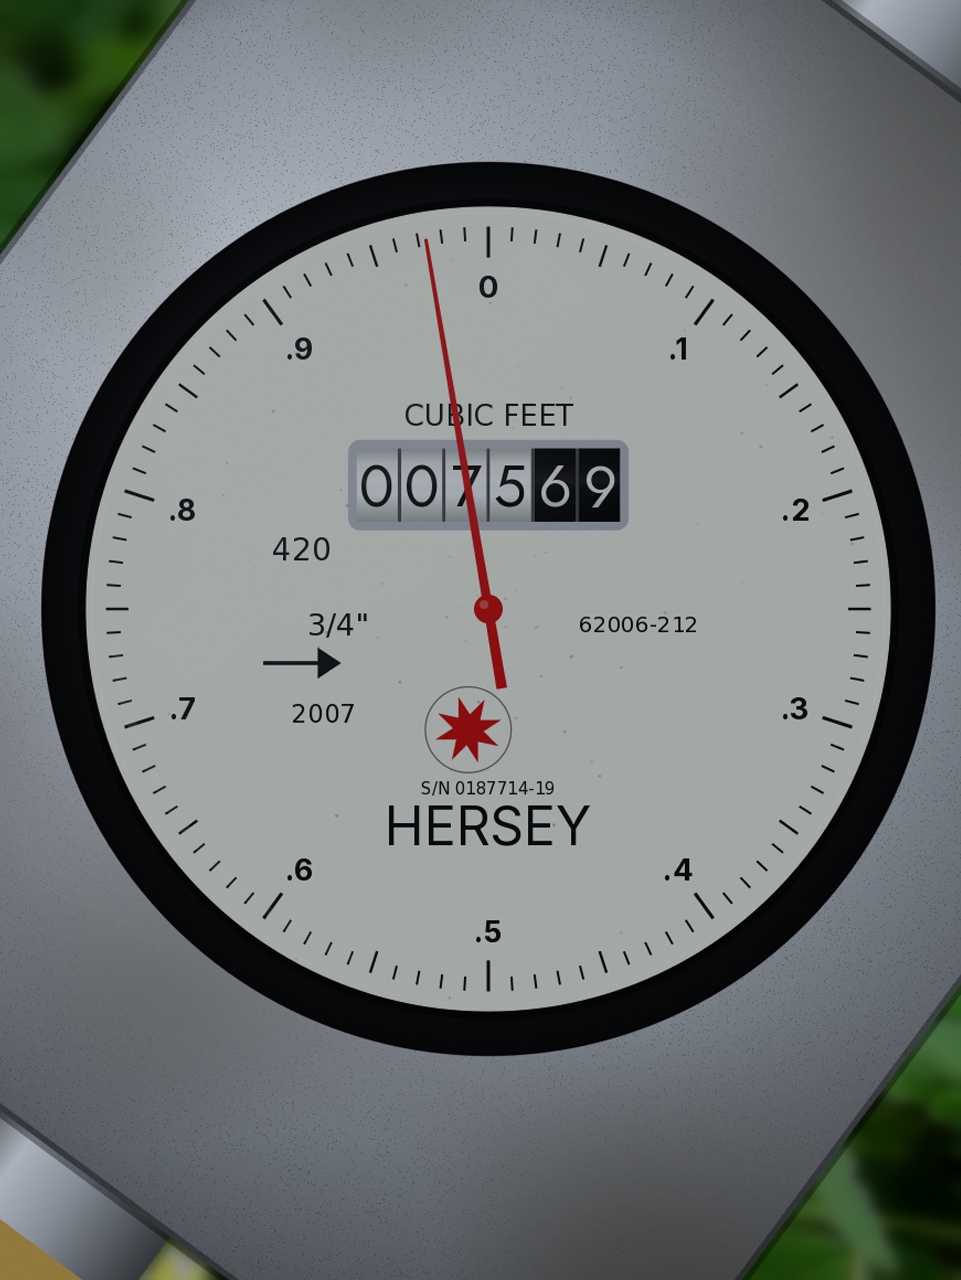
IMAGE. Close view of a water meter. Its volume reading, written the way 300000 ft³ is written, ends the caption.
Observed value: 7568.97 ft³
